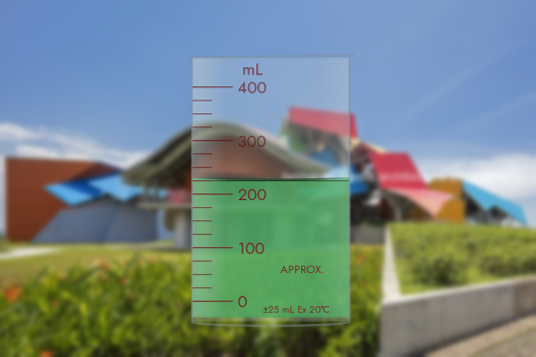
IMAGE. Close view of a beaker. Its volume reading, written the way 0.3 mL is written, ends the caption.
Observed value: 225 mL
